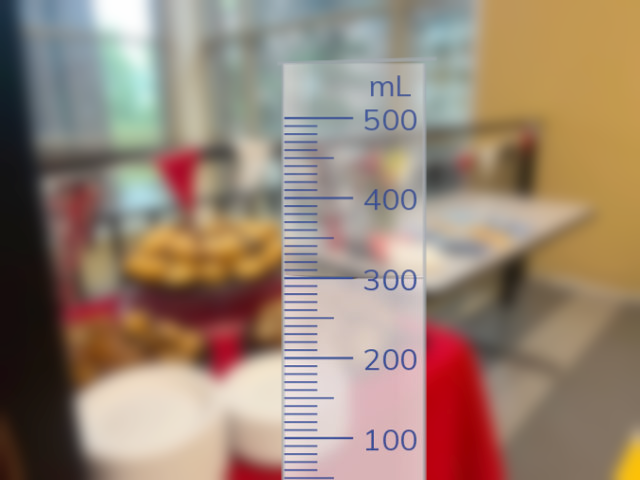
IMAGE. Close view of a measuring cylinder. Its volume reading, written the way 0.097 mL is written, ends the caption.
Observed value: 300 mL
